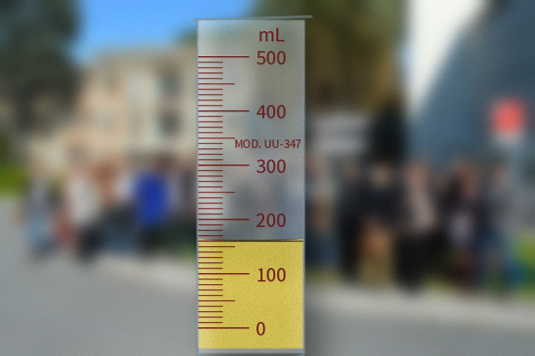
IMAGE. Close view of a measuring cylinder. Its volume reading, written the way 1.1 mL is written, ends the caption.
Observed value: 160 mL
